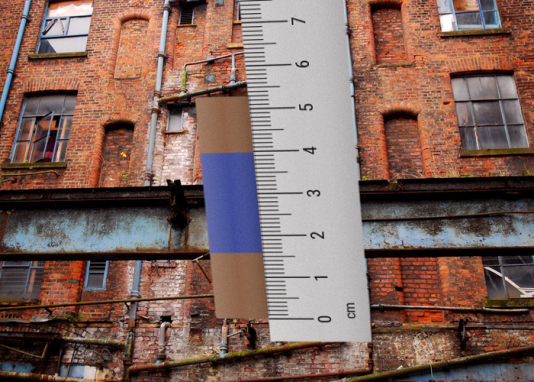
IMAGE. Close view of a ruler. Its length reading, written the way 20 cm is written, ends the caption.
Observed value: 5.3 cm
